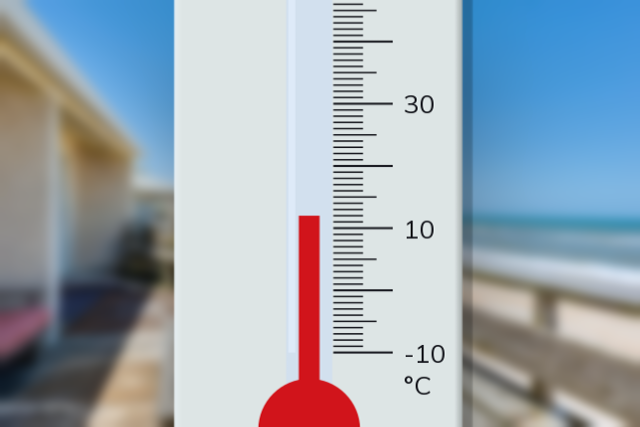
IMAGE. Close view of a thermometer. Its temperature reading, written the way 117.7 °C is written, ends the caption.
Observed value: 12 °C
